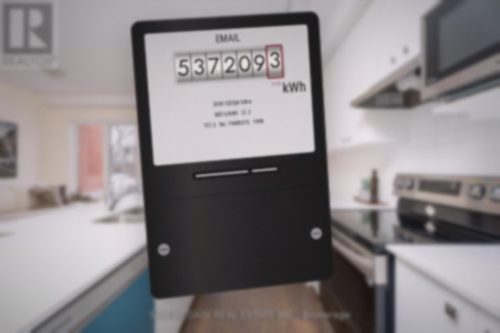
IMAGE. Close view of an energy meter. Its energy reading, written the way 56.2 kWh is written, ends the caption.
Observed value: 537209.3 kWh
